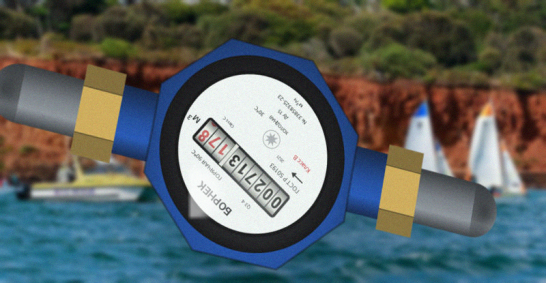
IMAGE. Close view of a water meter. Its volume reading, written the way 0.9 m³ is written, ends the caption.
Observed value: 2713.178 m³
